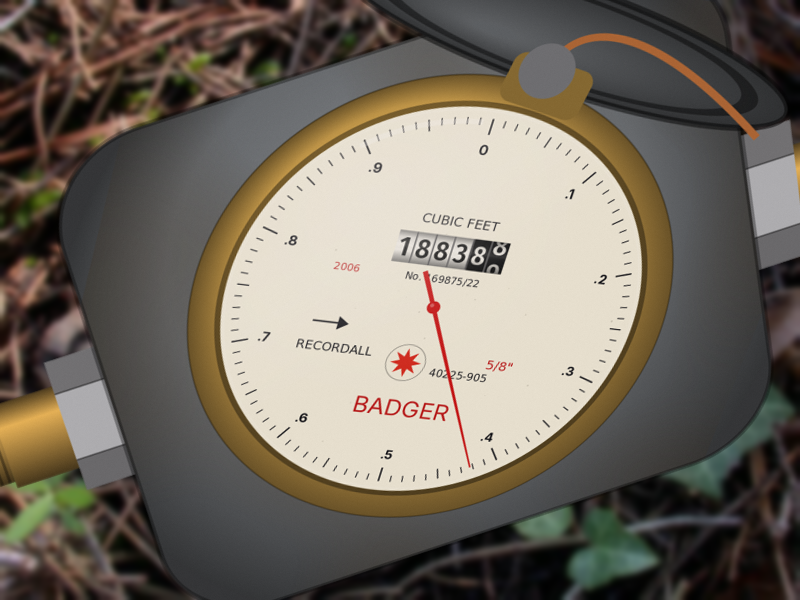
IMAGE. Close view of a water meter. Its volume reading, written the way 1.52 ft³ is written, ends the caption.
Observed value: 188388.42 ft³
